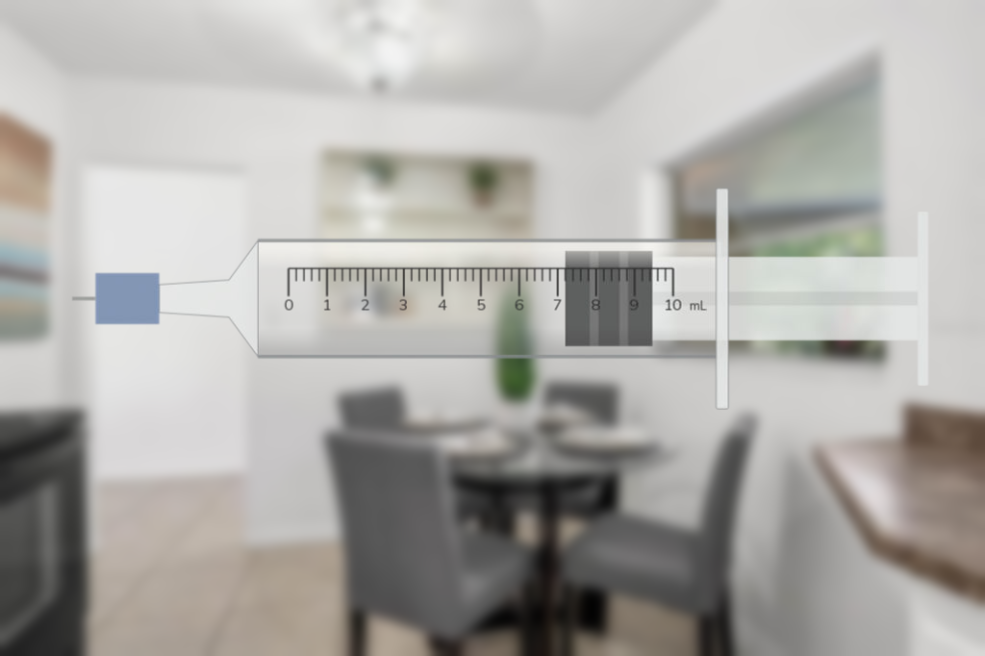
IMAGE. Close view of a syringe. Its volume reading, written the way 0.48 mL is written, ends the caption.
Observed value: 7.2 mL
